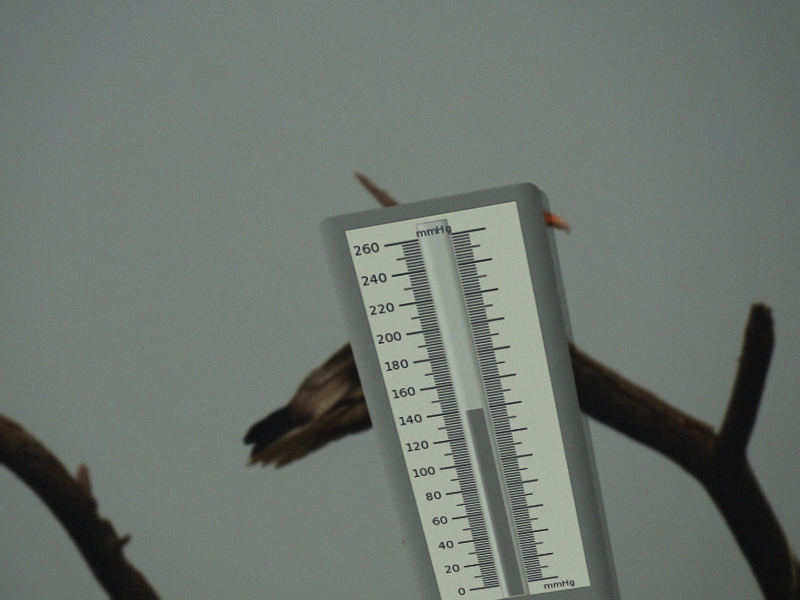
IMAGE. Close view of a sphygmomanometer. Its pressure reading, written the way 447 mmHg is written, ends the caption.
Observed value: 140 mmHg
